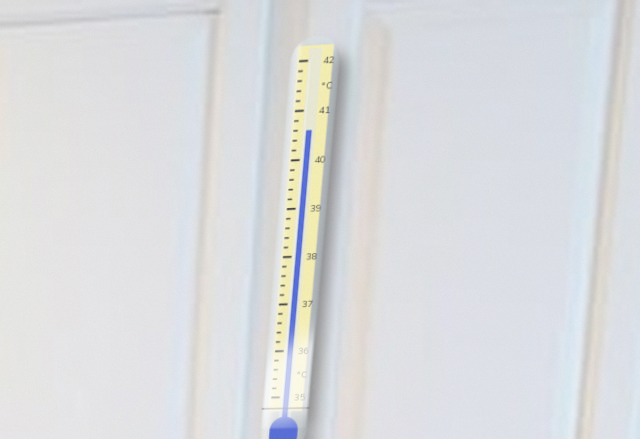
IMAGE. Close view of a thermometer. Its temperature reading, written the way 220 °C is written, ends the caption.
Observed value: 40.6 °C
